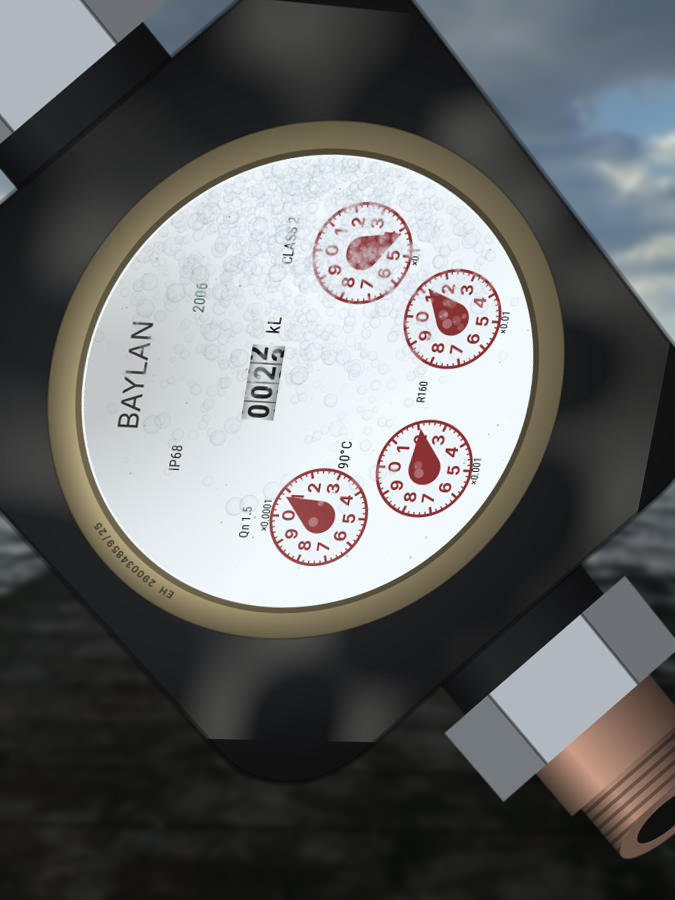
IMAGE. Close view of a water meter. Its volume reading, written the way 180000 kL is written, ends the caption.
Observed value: 22.4120 kL
